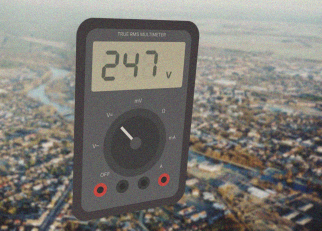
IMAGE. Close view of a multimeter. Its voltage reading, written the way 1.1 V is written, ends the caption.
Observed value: 247 V
